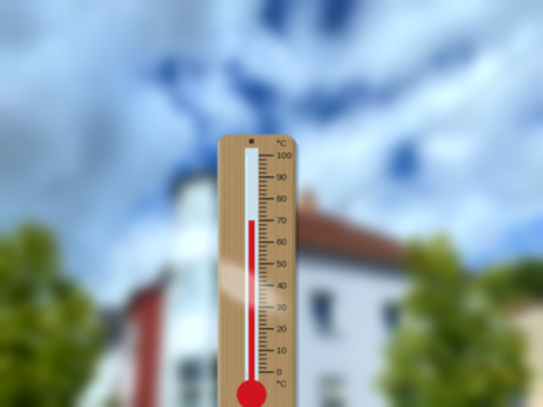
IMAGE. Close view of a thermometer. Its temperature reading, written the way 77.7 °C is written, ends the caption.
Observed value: 70 °C
